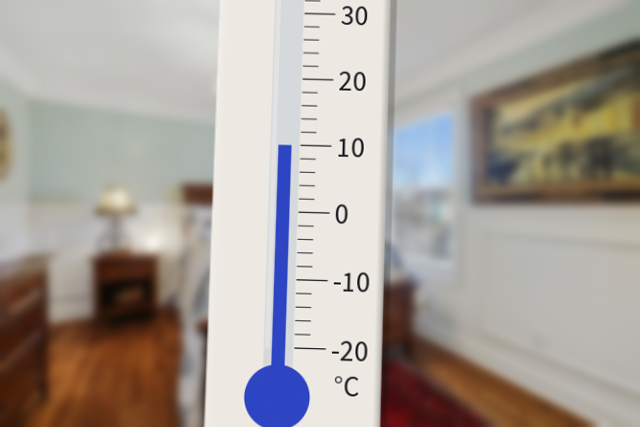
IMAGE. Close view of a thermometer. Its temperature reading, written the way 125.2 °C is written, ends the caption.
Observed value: 10 °C
